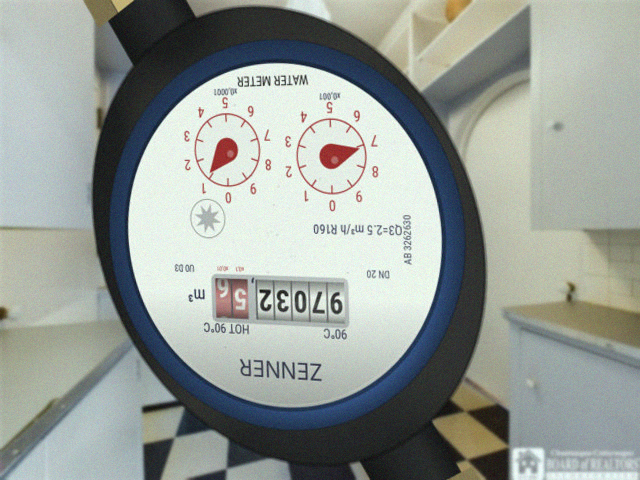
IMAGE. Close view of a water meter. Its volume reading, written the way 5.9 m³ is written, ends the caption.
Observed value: 97032.5571 m³
